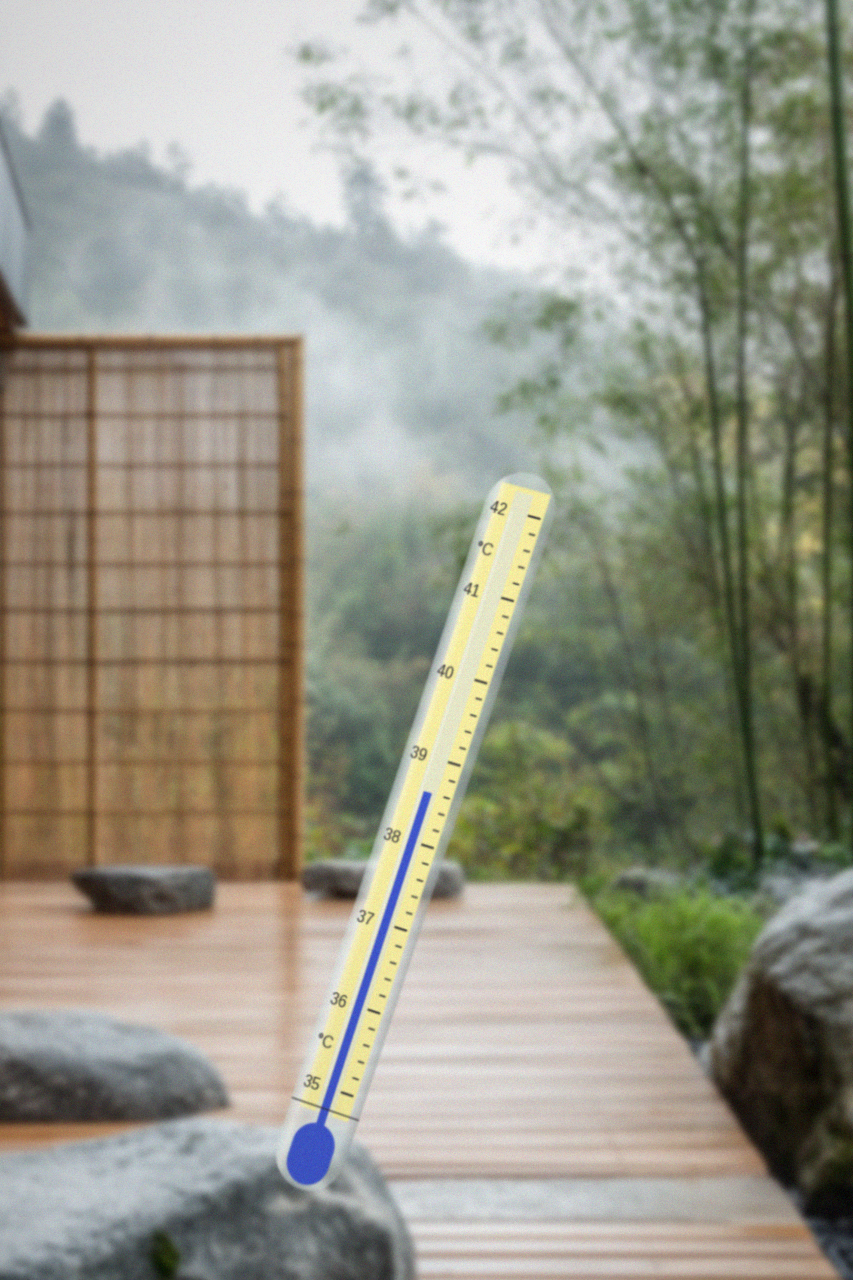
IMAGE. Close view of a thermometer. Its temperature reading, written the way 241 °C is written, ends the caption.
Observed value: 38.6 °C
